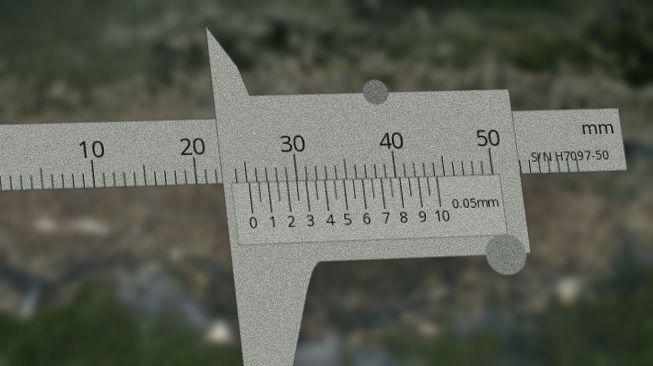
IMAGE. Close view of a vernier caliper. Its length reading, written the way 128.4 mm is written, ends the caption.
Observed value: 25.2 mm
